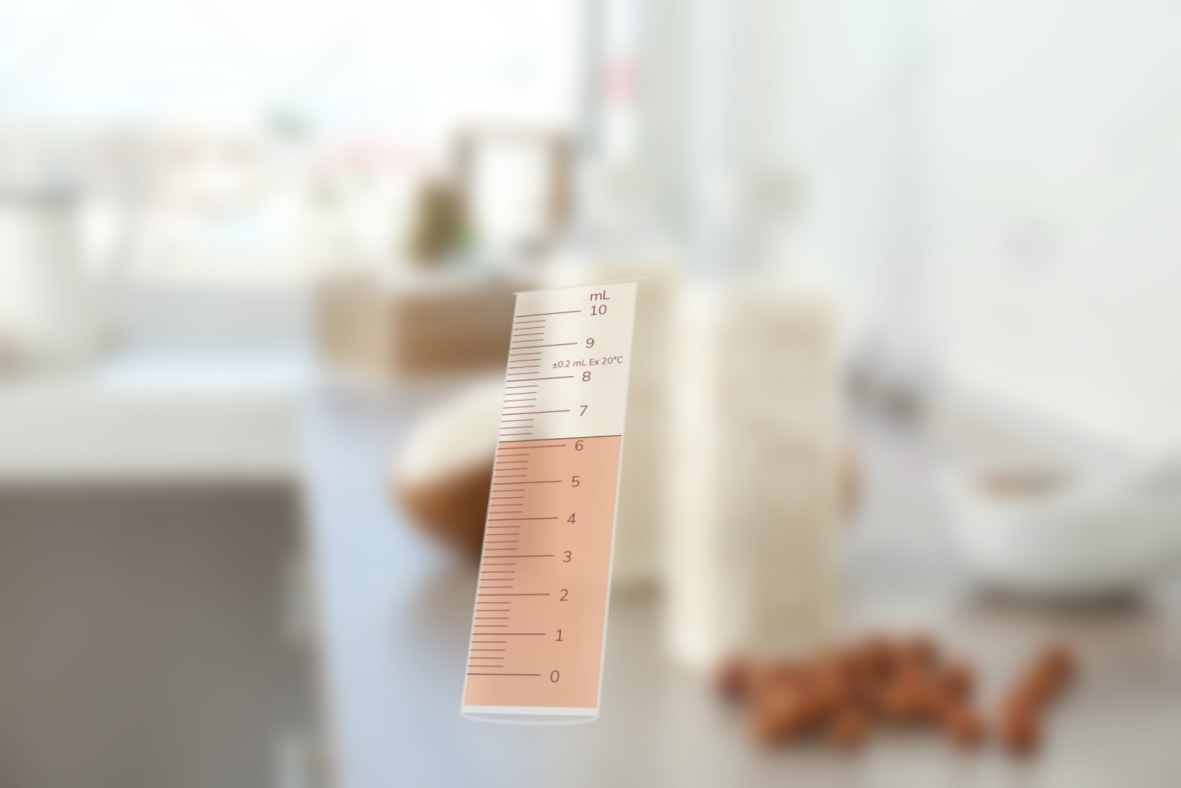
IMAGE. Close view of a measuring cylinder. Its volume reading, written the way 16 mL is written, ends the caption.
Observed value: 6.2 mL
